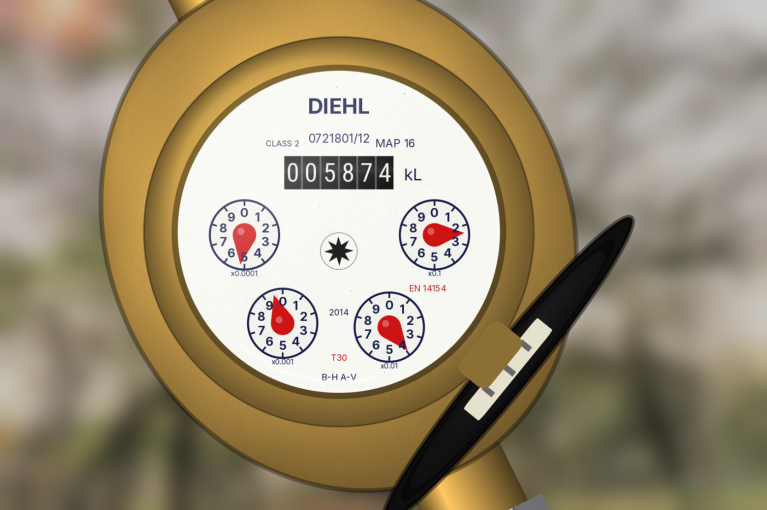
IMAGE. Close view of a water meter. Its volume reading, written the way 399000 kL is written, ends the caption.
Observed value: 5874.2395 kL
